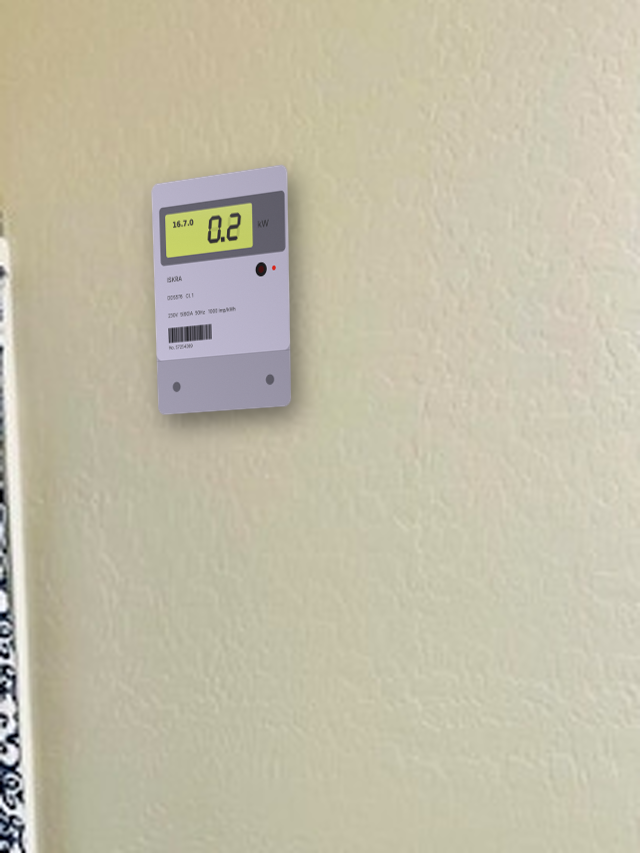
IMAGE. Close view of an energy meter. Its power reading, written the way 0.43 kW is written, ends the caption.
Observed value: 0.2 kW
